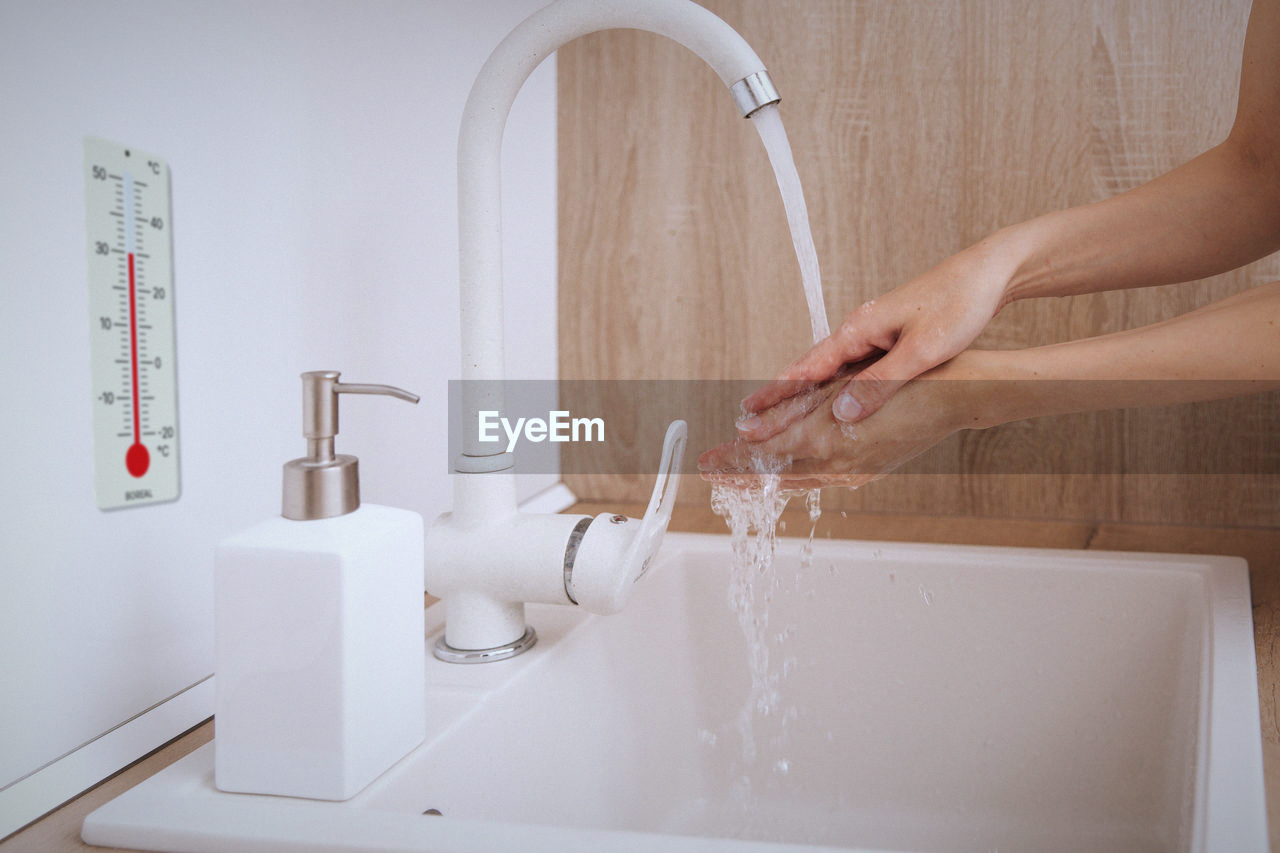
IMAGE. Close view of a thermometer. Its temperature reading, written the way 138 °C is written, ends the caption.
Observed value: 30 °C
